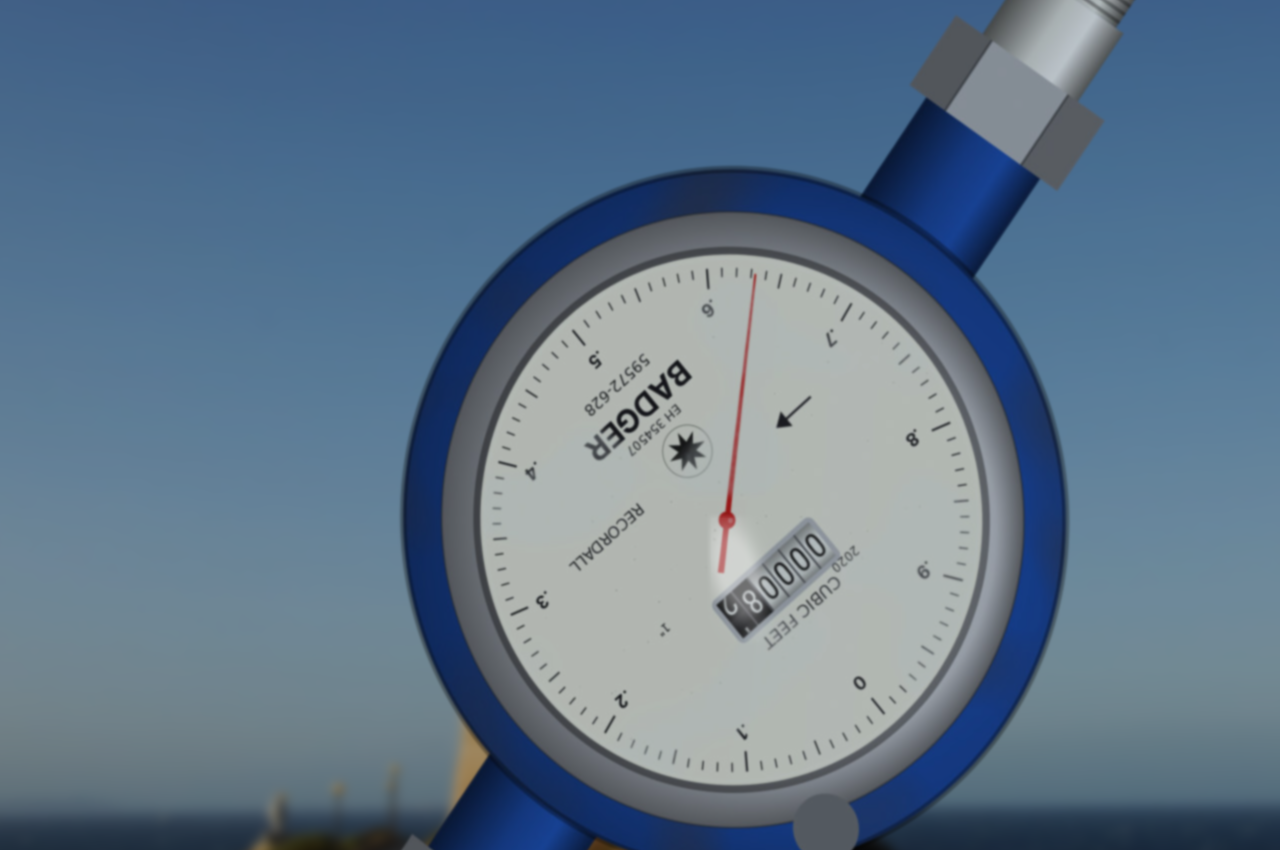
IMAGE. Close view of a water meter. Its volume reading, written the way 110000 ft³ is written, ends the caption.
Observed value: 81.63 ft³
